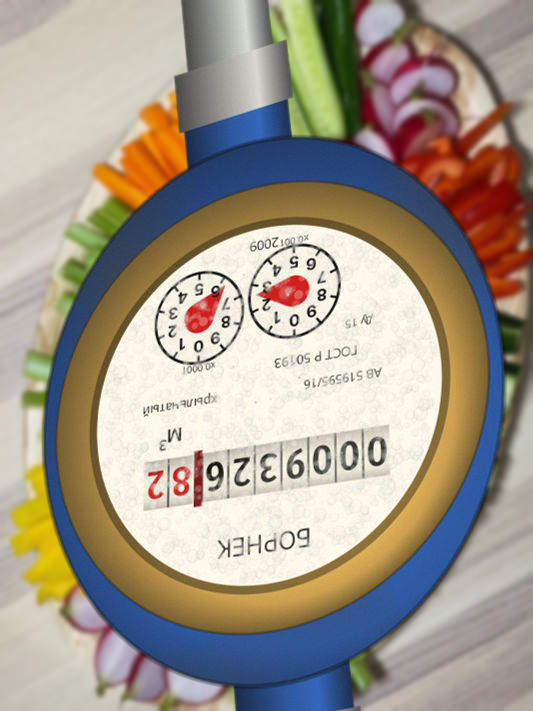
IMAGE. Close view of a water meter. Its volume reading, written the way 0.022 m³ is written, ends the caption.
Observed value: 9326.8226 m³
